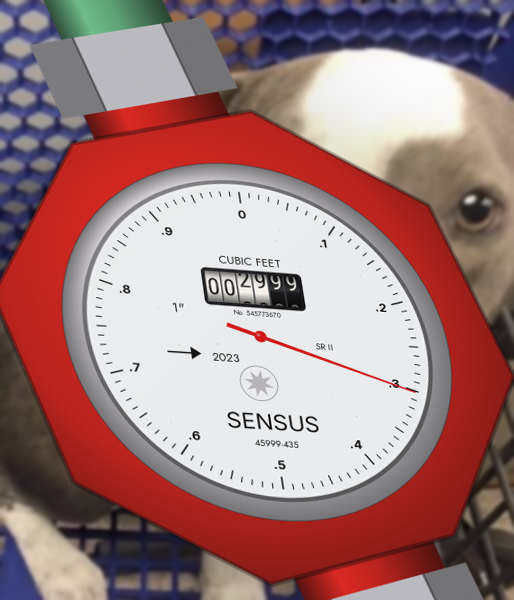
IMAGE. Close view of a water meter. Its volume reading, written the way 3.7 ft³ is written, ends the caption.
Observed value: 2999.30 ft³
